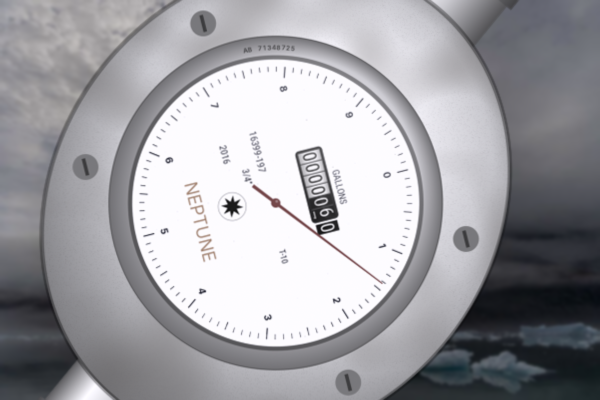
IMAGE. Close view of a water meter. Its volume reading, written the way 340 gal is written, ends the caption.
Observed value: 61.4 gal
